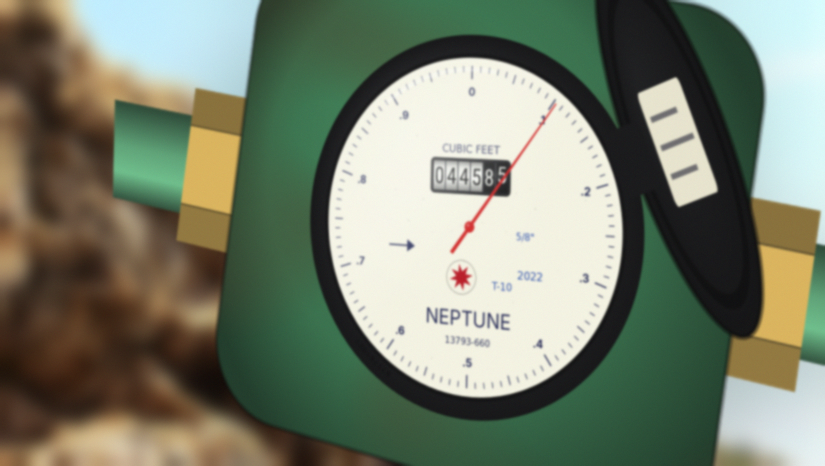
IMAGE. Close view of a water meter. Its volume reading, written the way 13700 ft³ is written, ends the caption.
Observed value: 44585.10 ft³
